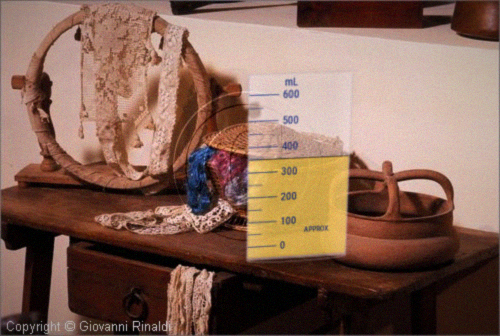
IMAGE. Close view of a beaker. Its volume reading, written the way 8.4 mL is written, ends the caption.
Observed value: 350 mL
